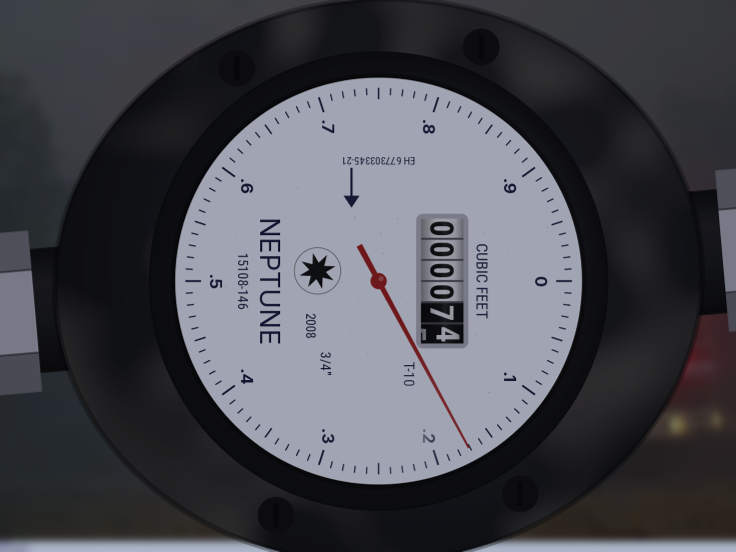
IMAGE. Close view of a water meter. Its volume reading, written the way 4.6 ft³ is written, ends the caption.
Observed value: 74.17 ft³
